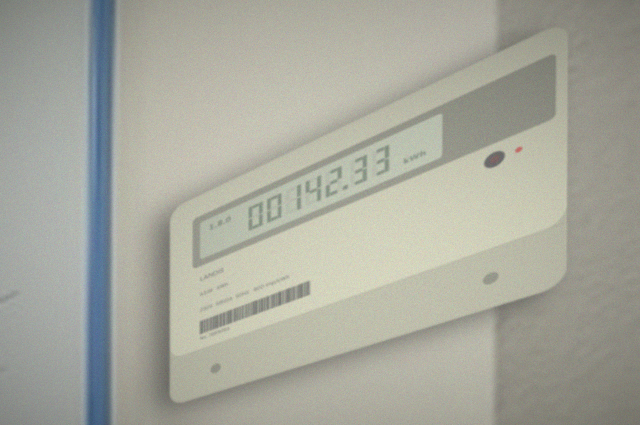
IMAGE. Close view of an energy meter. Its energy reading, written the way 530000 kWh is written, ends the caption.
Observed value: 142.33 kWh
